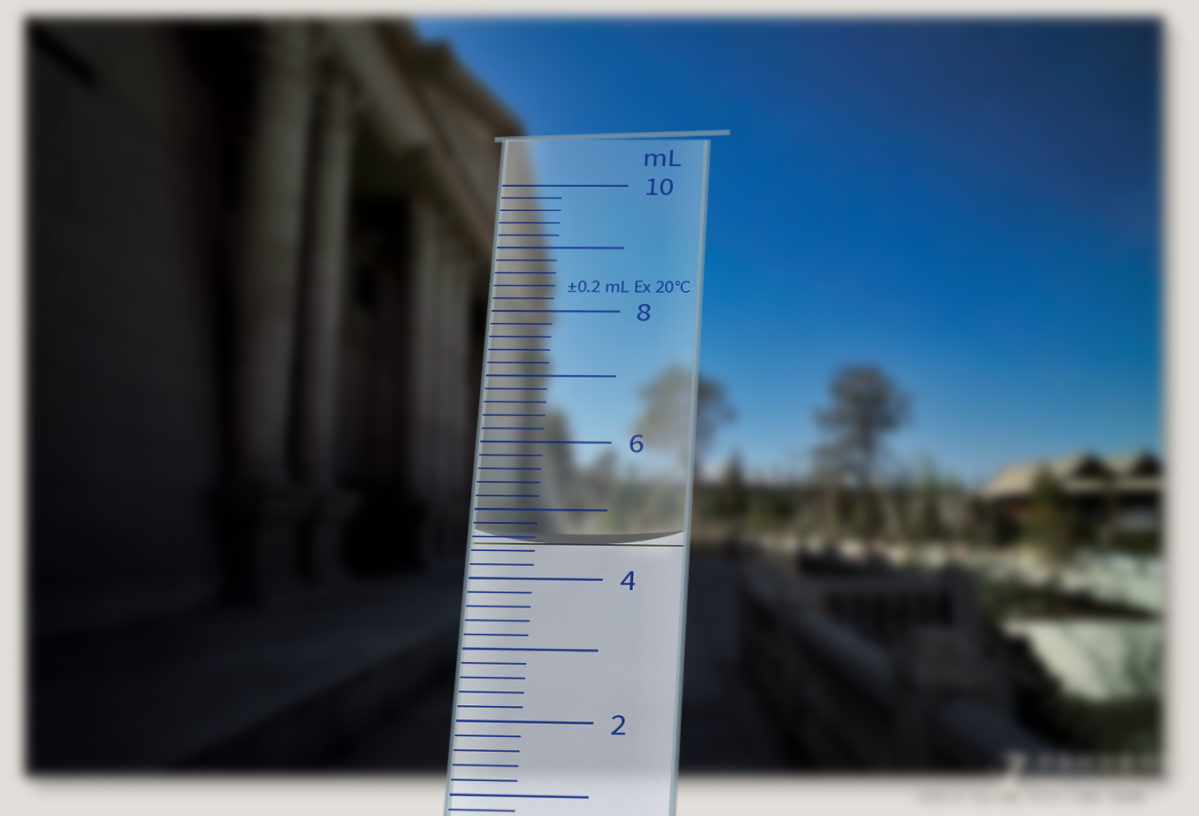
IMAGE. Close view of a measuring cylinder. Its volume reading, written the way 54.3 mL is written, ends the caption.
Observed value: 4.5 mL
